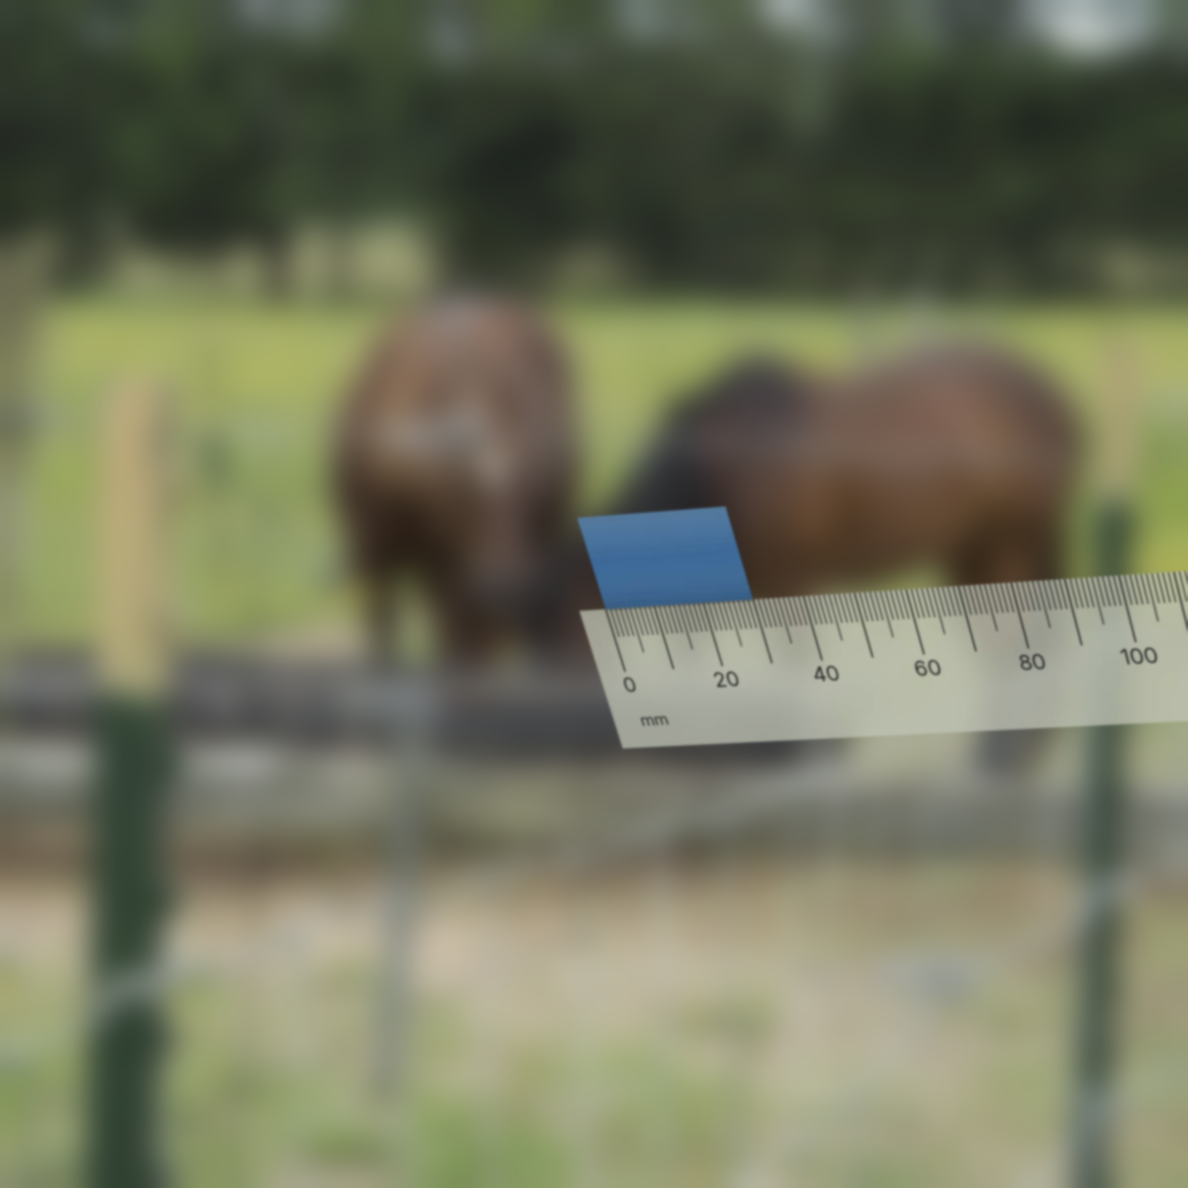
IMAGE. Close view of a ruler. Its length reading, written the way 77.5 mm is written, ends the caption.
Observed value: 30 mm
